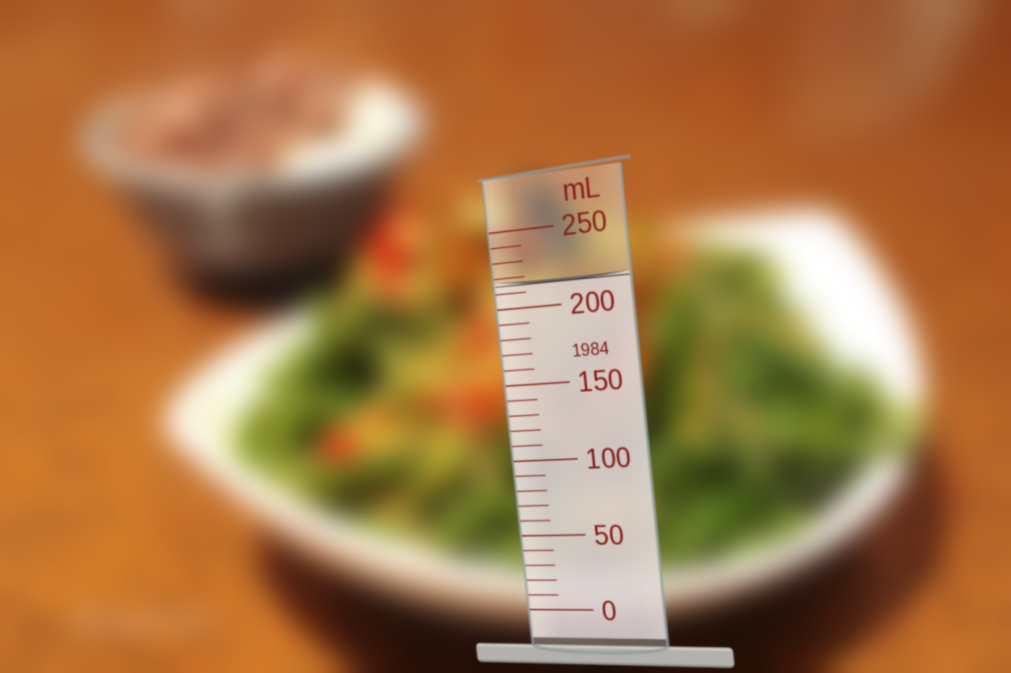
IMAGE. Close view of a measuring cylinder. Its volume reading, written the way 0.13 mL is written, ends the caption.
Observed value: 215 mL
